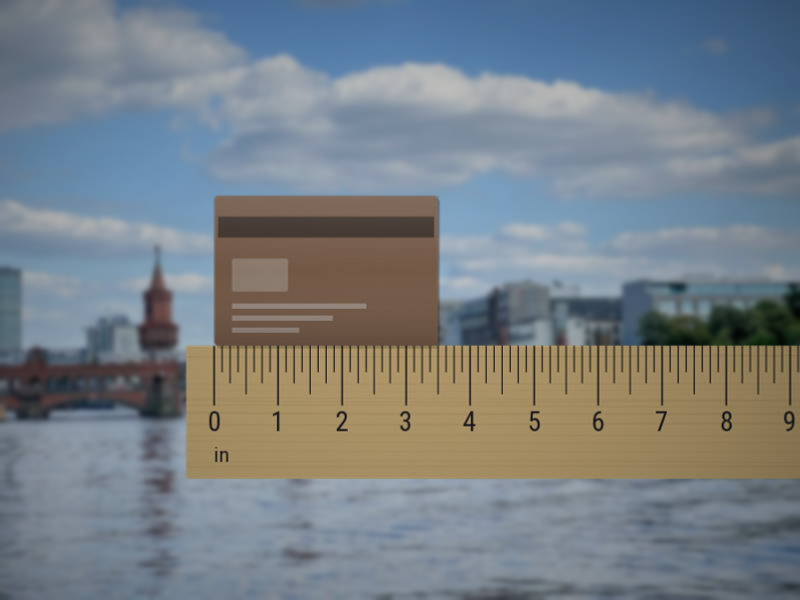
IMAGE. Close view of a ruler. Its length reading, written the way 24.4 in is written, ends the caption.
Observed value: 3.5 in
